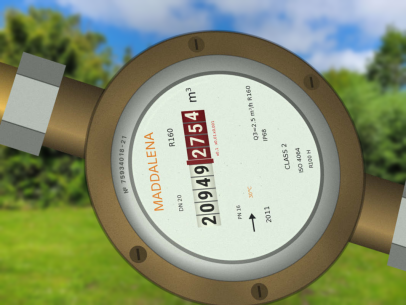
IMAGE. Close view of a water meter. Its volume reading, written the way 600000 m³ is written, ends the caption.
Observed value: 20949.2754 m³
